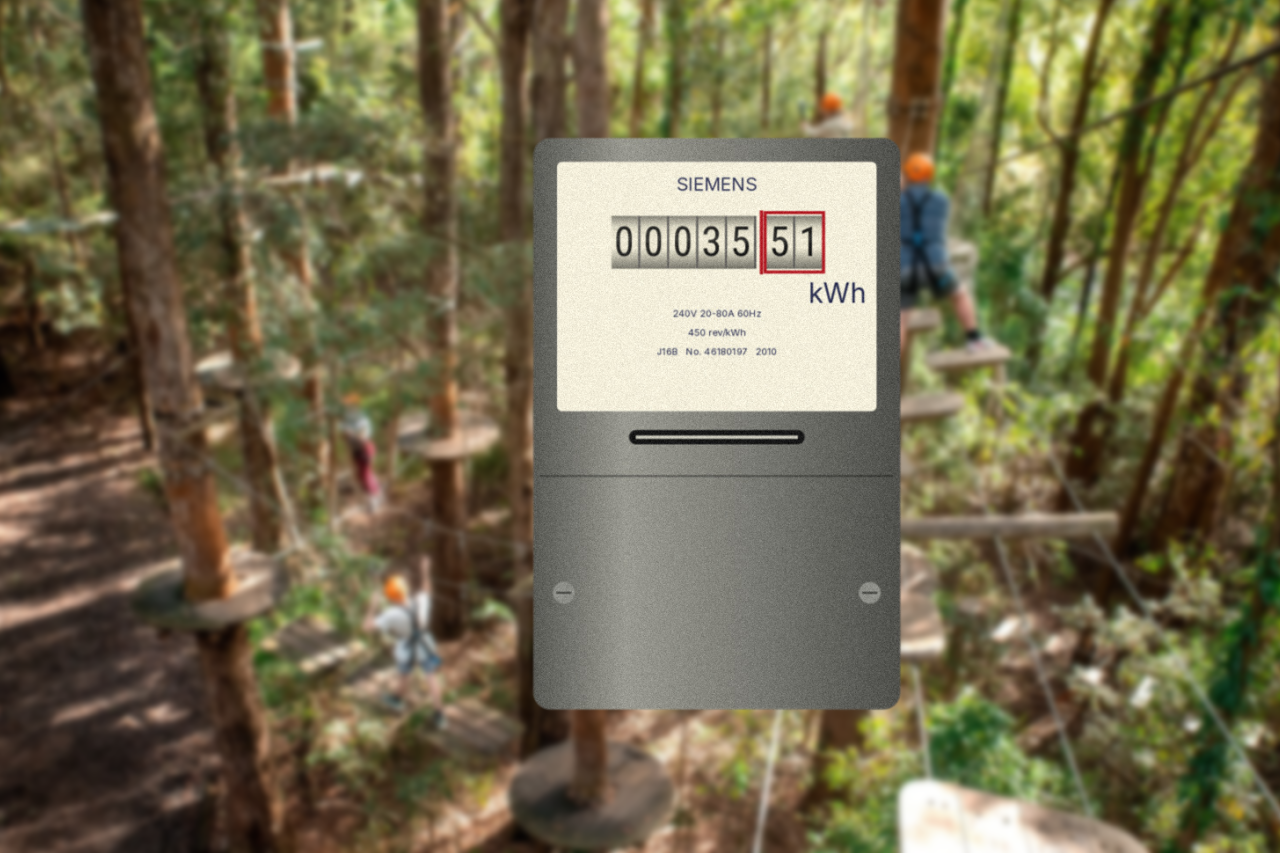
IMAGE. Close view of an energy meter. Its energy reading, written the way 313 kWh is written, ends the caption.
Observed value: 35.51 kWh
